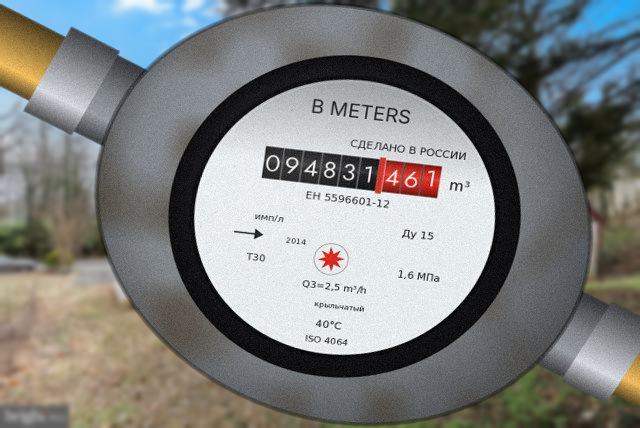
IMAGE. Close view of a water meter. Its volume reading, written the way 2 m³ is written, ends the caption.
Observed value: 94831.461 m³
